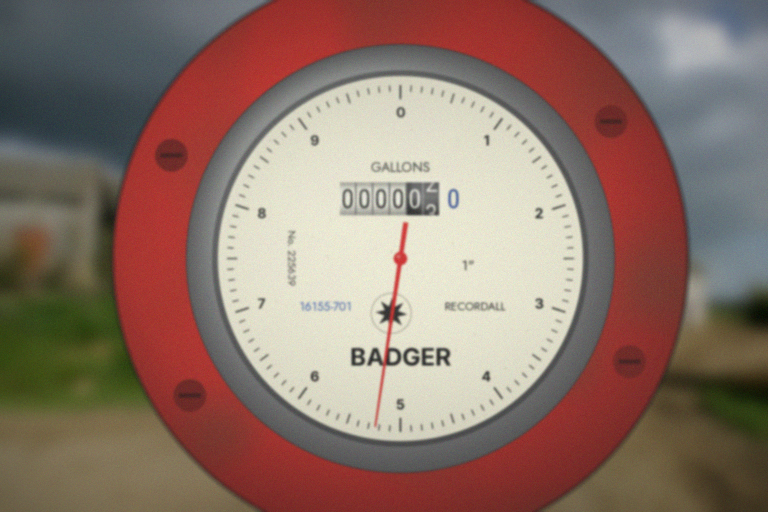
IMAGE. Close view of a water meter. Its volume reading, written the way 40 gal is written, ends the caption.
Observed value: 25.2 gal
